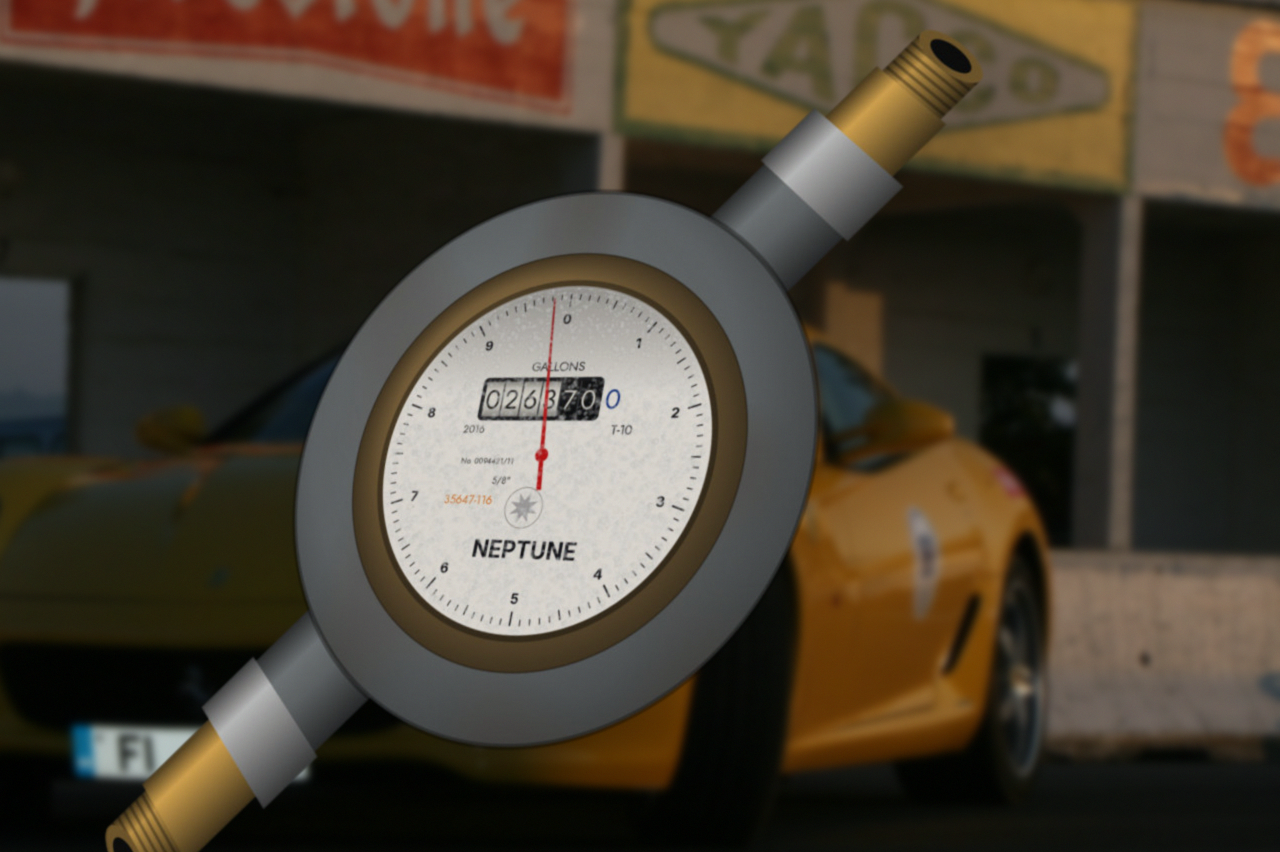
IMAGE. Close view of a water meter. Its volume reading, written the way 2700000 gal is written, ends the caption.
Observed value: 263699.8 gal
